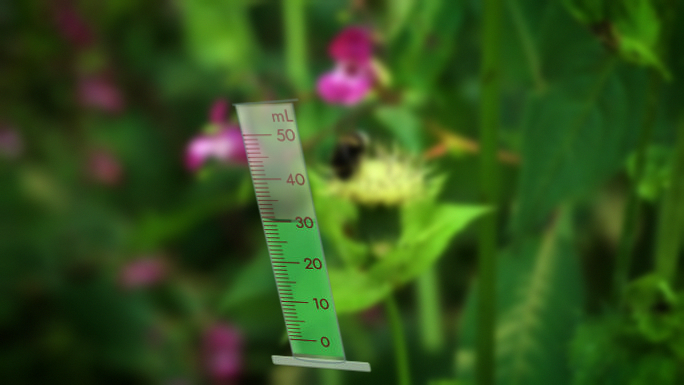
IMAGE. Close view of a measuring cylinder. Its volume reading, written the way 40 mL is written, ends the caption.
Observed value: 30 mL
